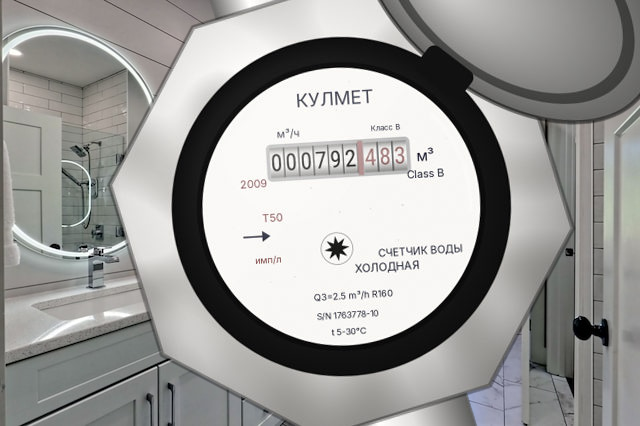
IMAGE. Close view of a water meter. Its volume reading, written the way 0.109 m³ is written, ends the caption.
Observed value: 792.483 m³
